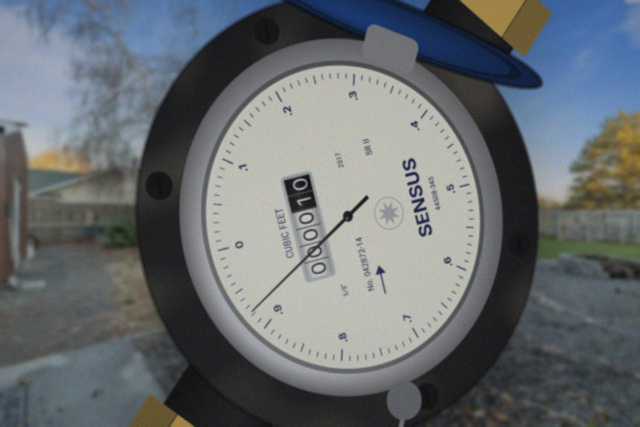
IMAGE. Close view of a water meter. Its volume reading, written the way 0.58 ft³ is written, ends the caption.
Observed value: 9.92 ft³
